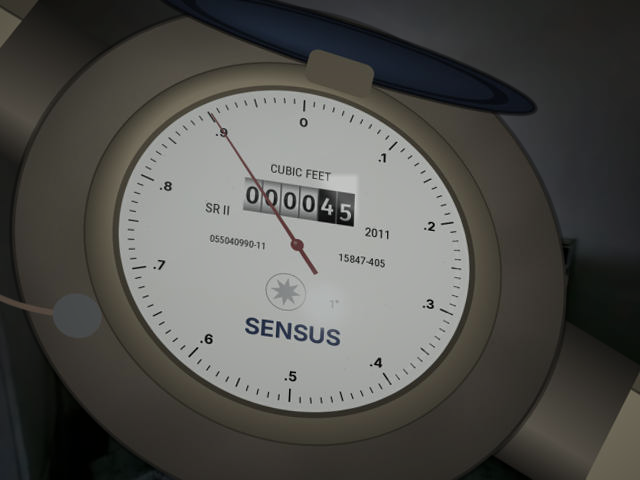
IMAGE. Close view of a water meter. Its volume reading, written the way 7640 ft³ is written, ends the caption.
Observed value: 44.90 ft³
